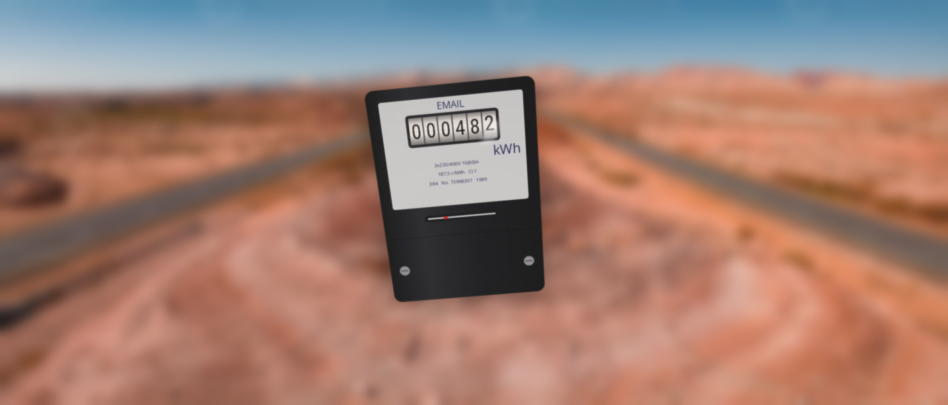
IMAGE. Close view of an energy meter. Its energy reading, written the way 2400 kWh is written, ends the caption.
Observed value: 482 kWh
